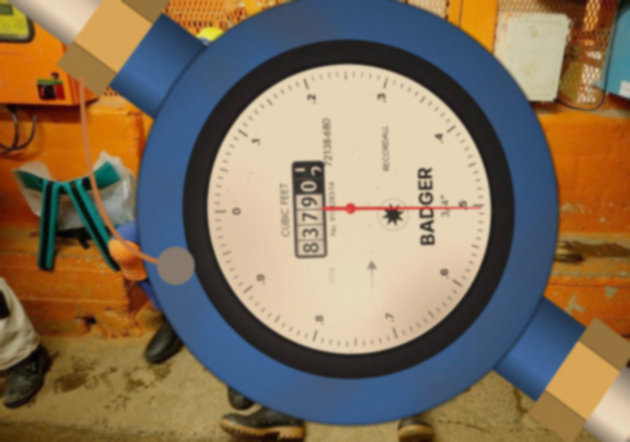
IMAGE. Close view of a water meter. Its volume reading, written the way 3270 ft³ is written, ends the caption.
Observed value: 837901.50 ft³
